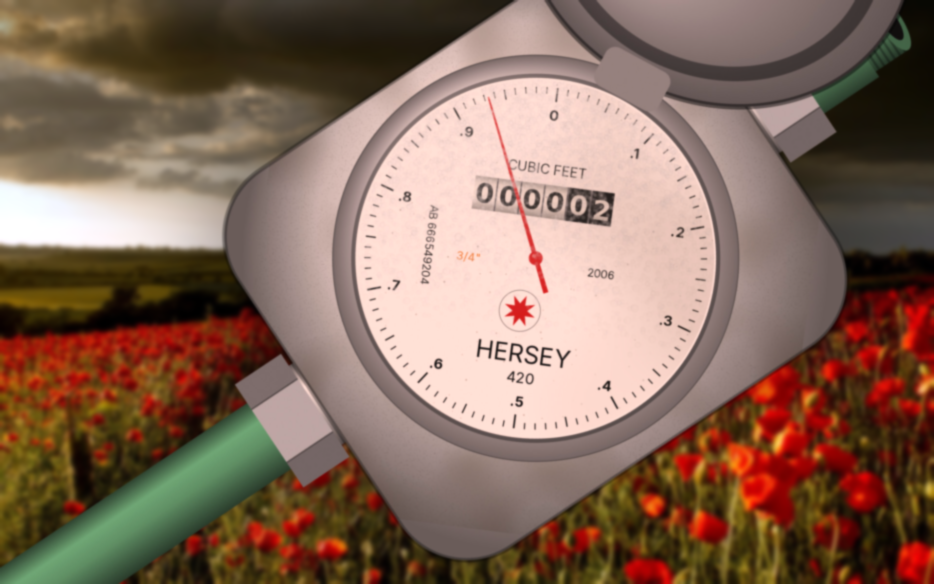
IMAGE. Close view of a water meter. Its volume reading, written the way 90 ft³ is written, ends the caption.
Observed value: 1.93 ft³
